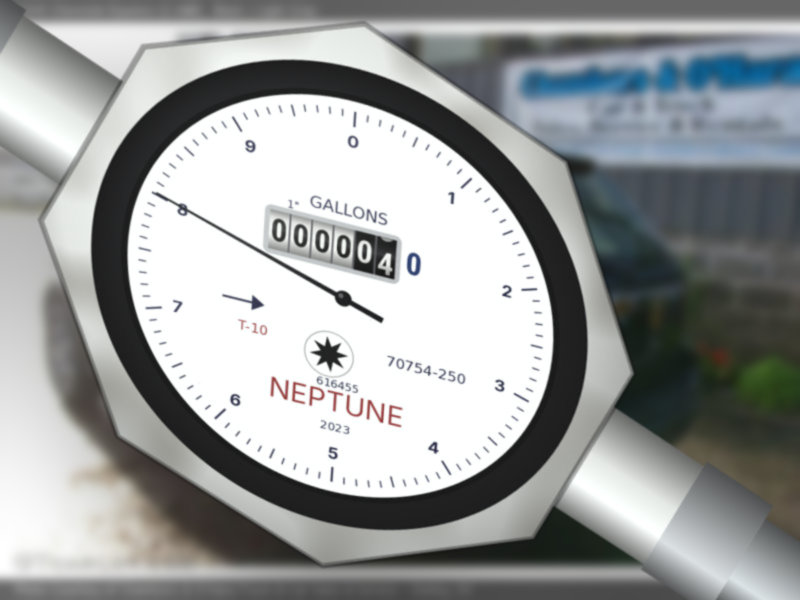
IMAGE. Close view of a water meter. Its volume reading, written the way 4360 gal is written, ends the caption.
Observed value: 38.0 gal
